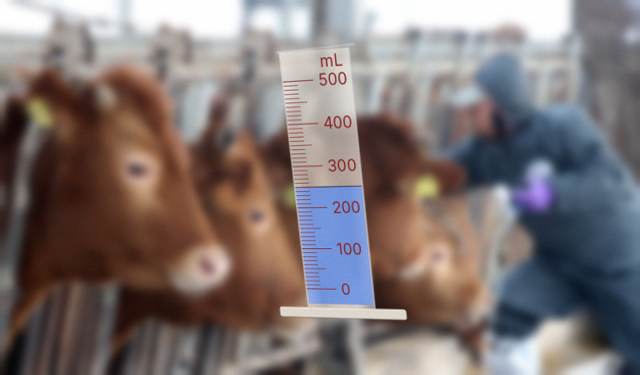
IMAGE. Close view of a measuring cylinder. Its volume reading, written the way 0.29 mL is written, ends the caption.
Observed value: 250 mL
